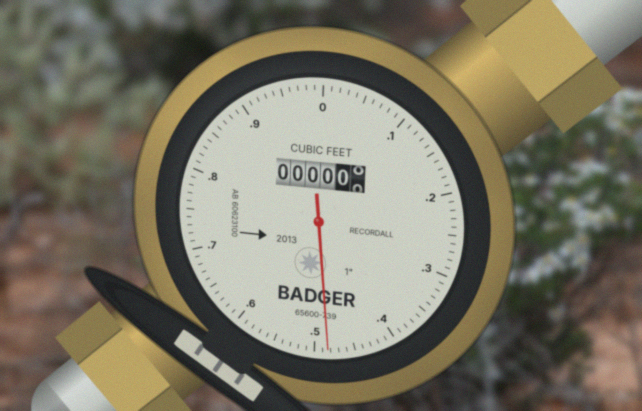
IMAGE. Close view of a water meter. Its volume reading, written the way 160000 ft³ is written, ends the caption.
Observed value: 8.48 ft³
